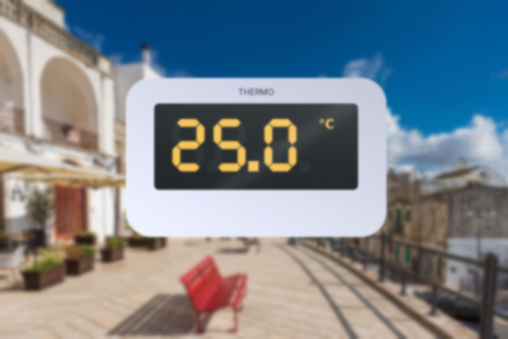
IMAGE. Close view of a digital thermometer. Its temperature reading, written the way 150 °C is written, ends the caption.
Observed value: 25.0 °C
